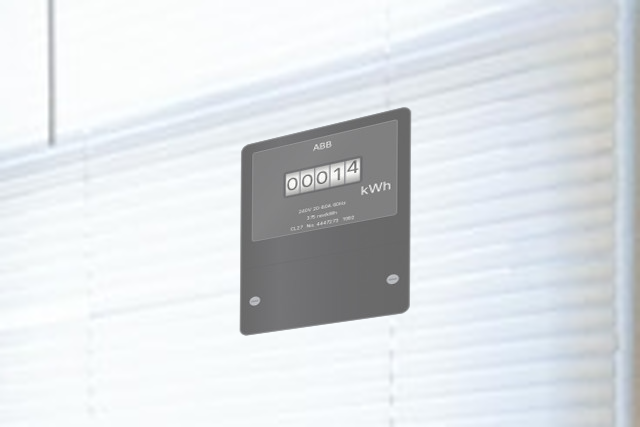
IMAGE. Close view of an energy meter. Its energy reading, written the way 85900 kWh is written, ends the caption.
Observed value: 14 kWh
